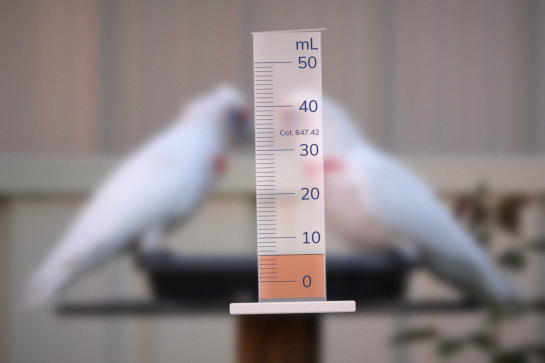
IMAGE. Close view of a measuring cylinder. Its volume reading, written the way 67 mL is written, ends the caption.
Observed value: 6 mL
